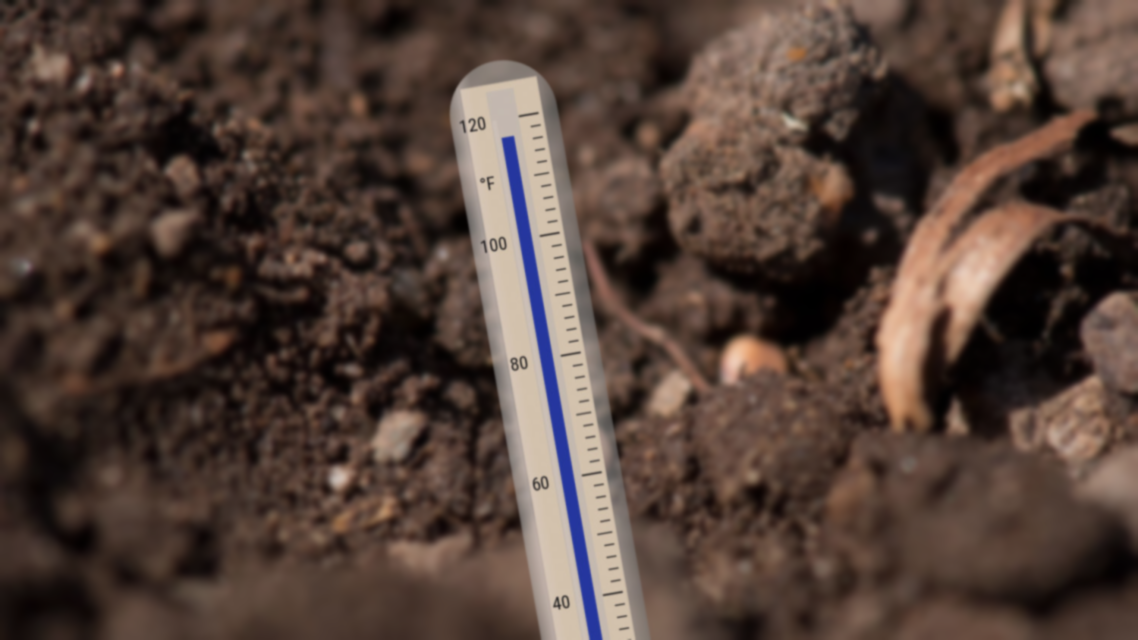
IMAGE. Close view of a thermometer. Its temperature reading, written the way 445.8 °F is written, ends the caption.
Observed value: 117 °F
